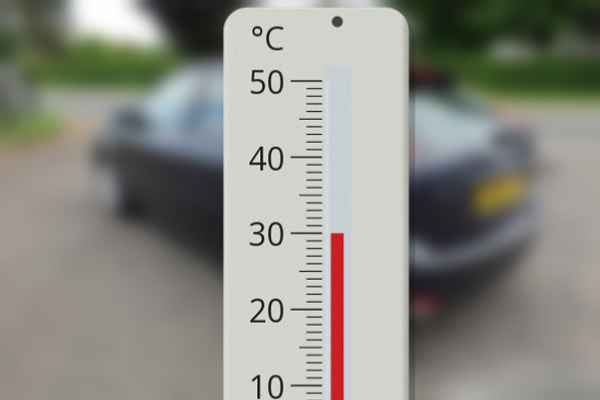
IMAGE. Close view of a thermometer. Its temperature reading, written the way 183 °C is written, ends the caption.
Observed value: 30 °C
